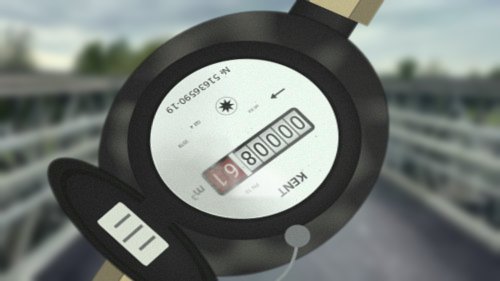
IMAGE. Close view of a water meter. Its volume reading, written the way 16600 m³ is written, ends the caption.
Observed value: 8.61 m³
